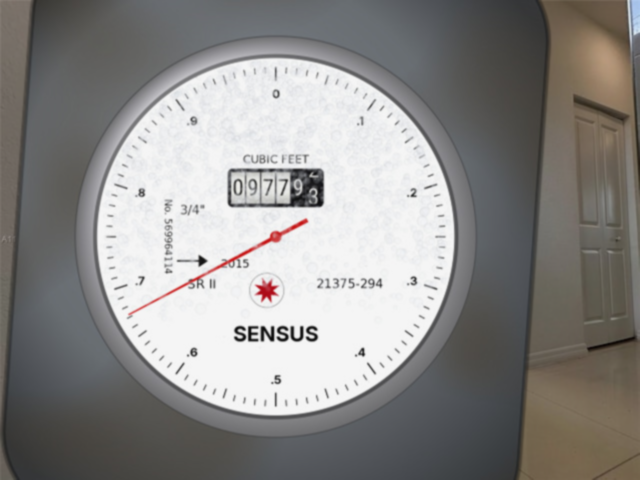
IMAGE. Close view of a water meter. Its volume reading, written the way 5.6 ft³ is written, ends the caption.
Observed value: 97792.67 ft³
